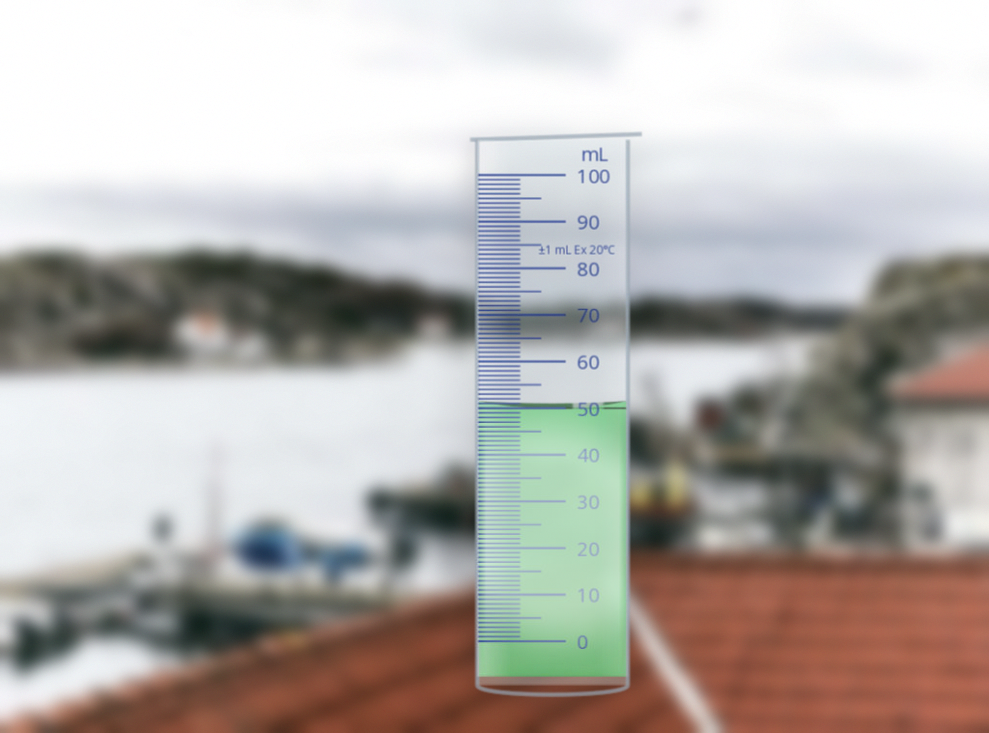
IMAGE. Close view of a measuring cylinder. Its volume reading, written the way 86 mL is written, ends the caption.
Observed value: 50 mL
